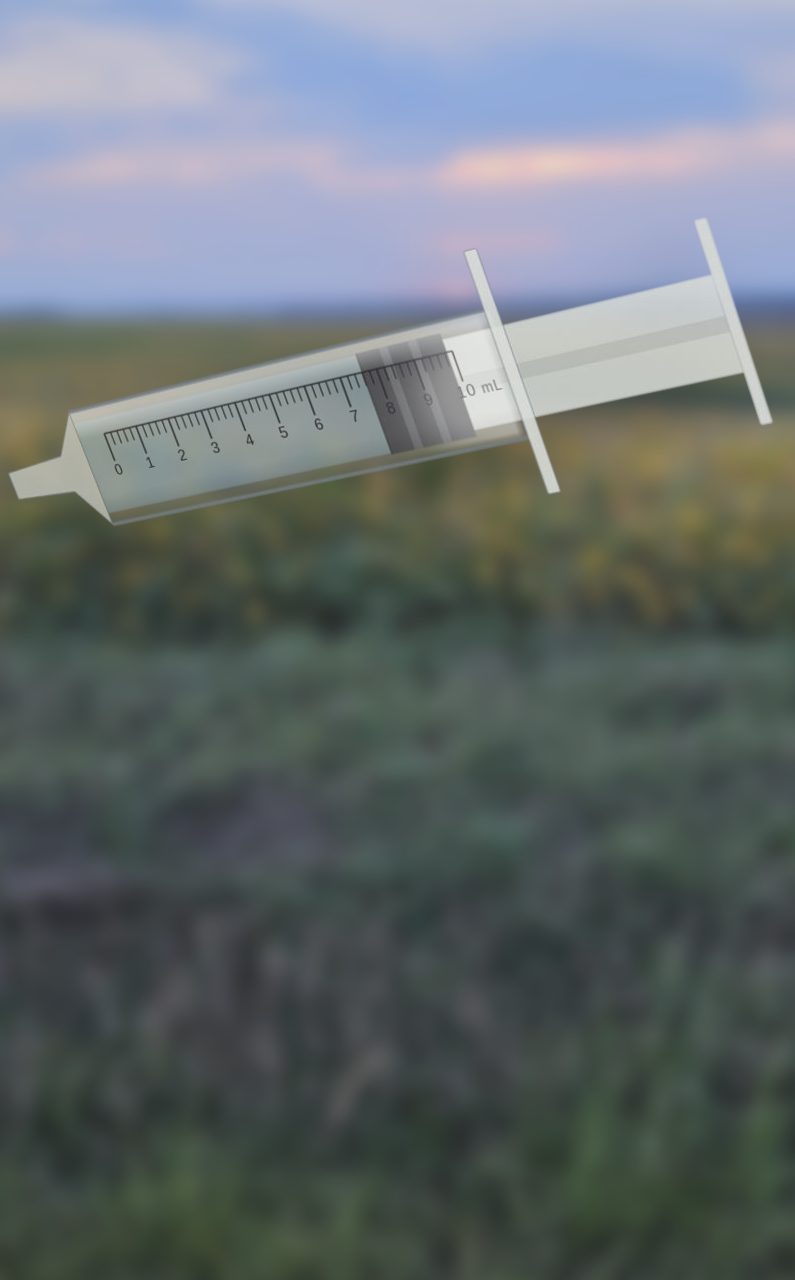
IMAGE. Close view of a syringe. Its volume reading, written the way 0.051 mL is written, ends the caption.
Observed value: 7.6 mL
